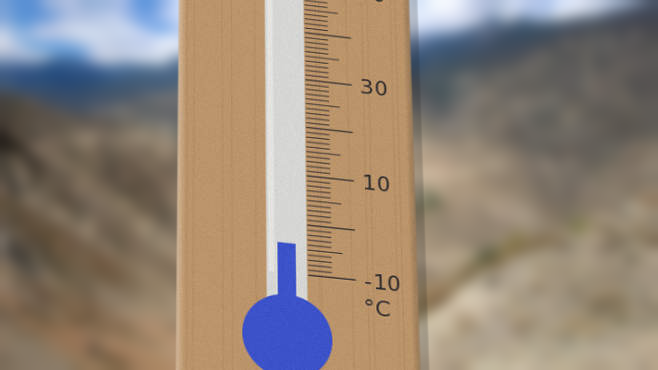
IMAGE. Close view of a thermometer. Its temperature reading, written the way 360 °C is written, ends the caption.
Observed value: -4 °C
